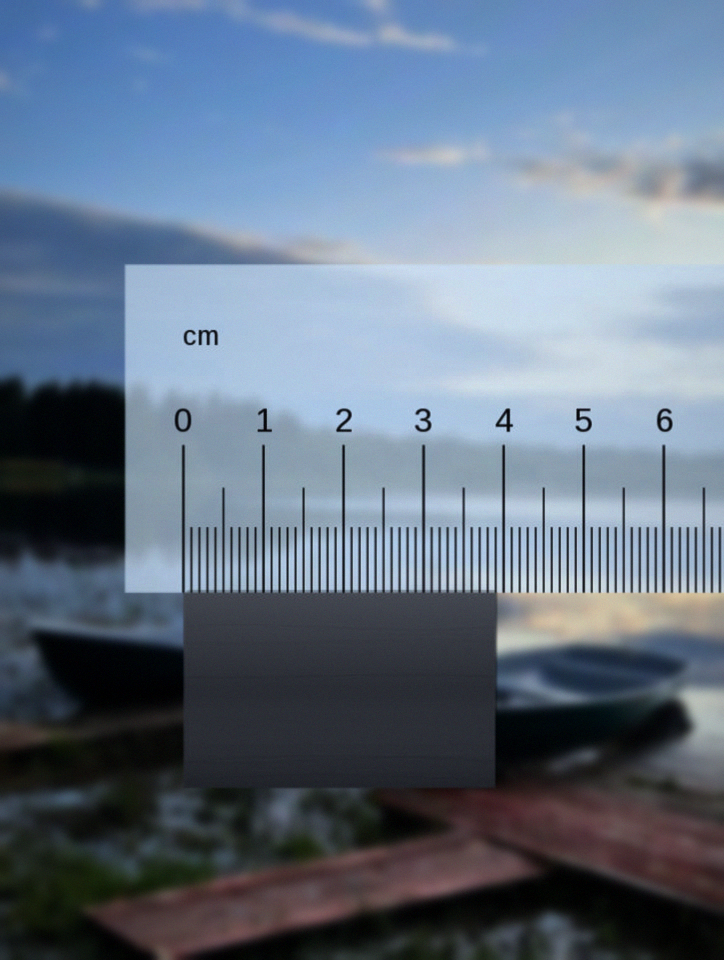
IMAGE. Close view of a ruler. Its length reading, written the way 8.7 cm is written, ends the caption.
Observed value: 3.9 cm
